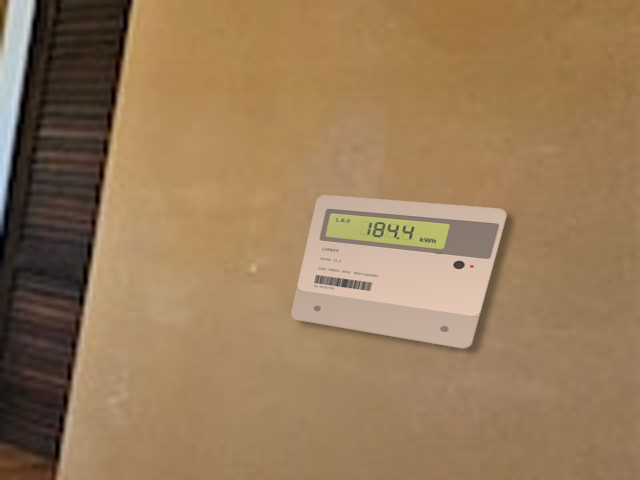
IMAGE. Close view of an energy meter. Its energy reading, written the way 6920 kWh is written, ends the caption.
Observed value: 184.4 kWh
